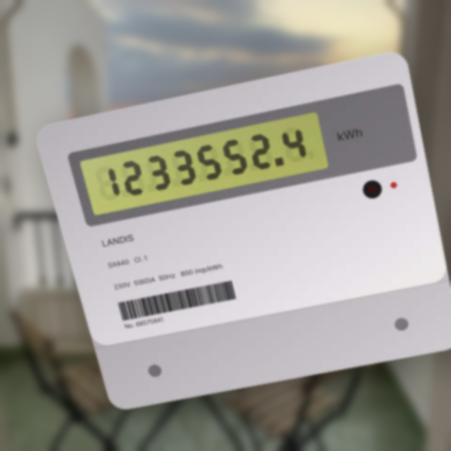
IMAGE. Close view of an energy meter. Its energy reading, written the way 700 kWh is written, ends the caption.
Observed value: 1233552.4 kWh
